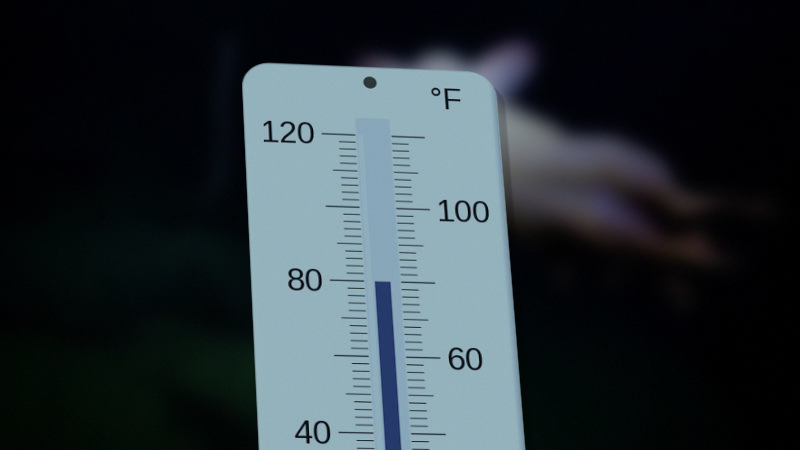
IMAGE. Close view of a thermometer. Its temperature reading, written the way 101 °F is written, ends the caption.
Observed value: 80 °F
